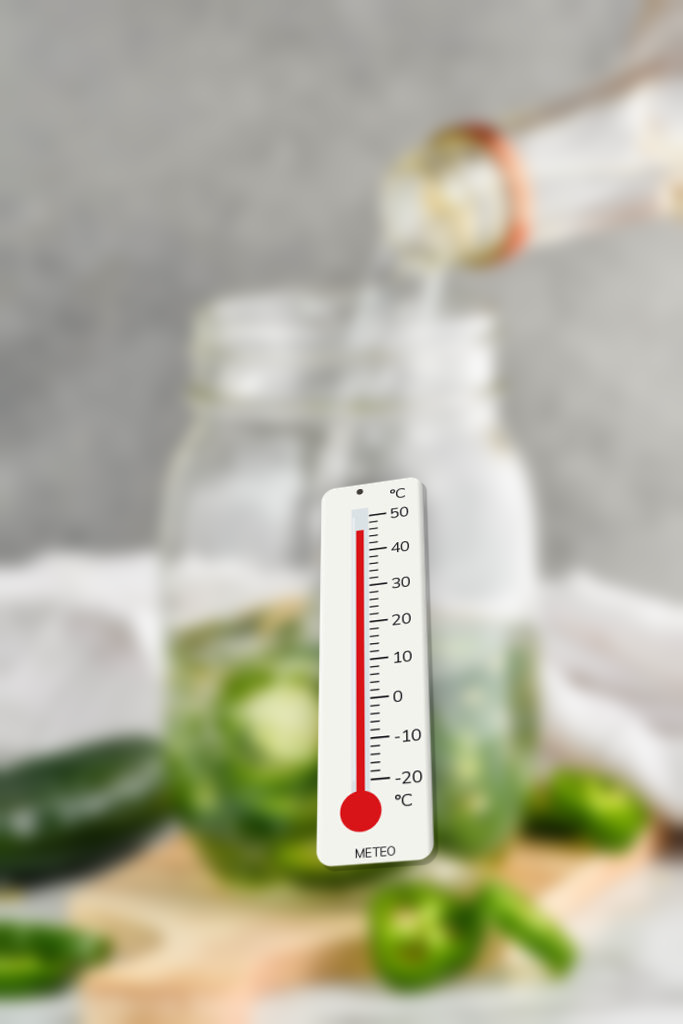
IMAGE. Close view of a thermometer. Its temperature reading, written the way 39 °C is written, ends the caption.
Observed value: 46 °C
